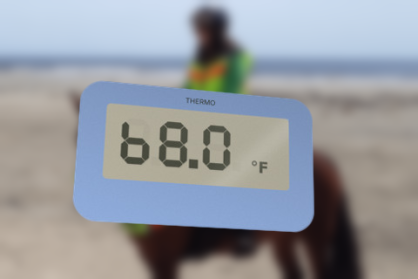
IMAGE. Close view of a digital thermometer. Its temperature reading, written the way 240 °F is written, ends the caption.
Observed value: 68.0 °F
